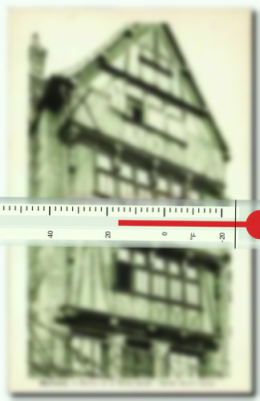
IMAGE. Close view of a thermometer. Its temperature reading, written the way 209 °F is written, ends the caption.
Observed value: 16 °F
